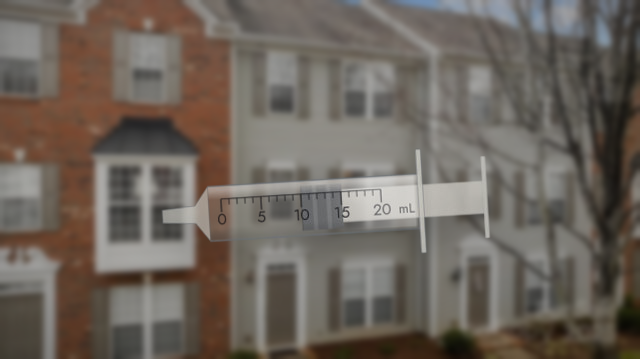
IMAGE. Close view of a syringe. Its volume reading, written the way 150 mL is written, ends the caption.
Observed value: 10 mL
